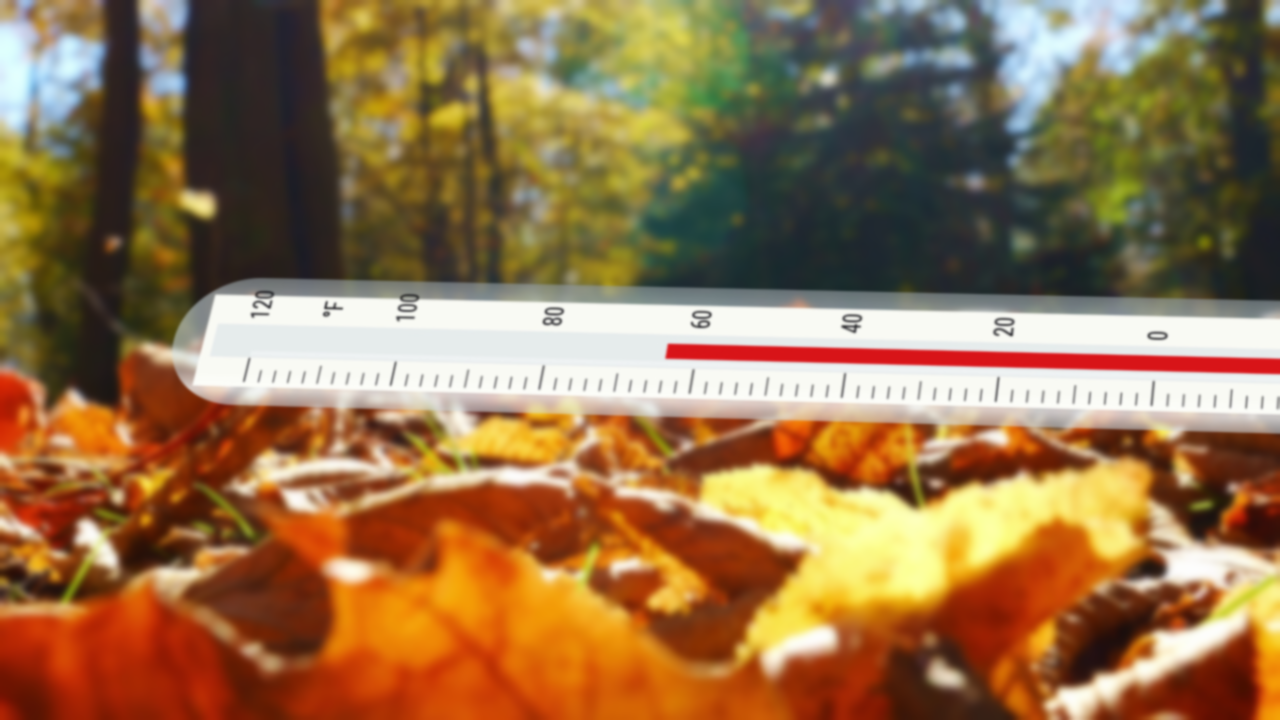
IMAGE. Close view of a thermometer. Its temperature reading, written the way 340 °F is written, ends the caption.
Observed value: 64 °F
